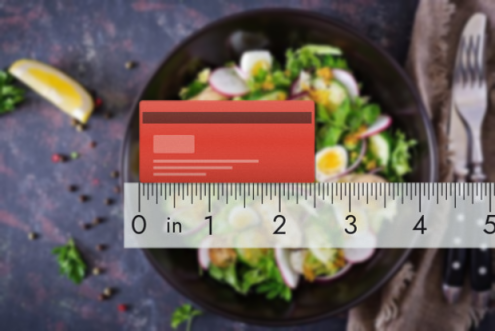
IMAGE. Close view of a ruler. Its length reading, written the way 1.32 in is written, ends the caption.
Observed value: 2.5 in
